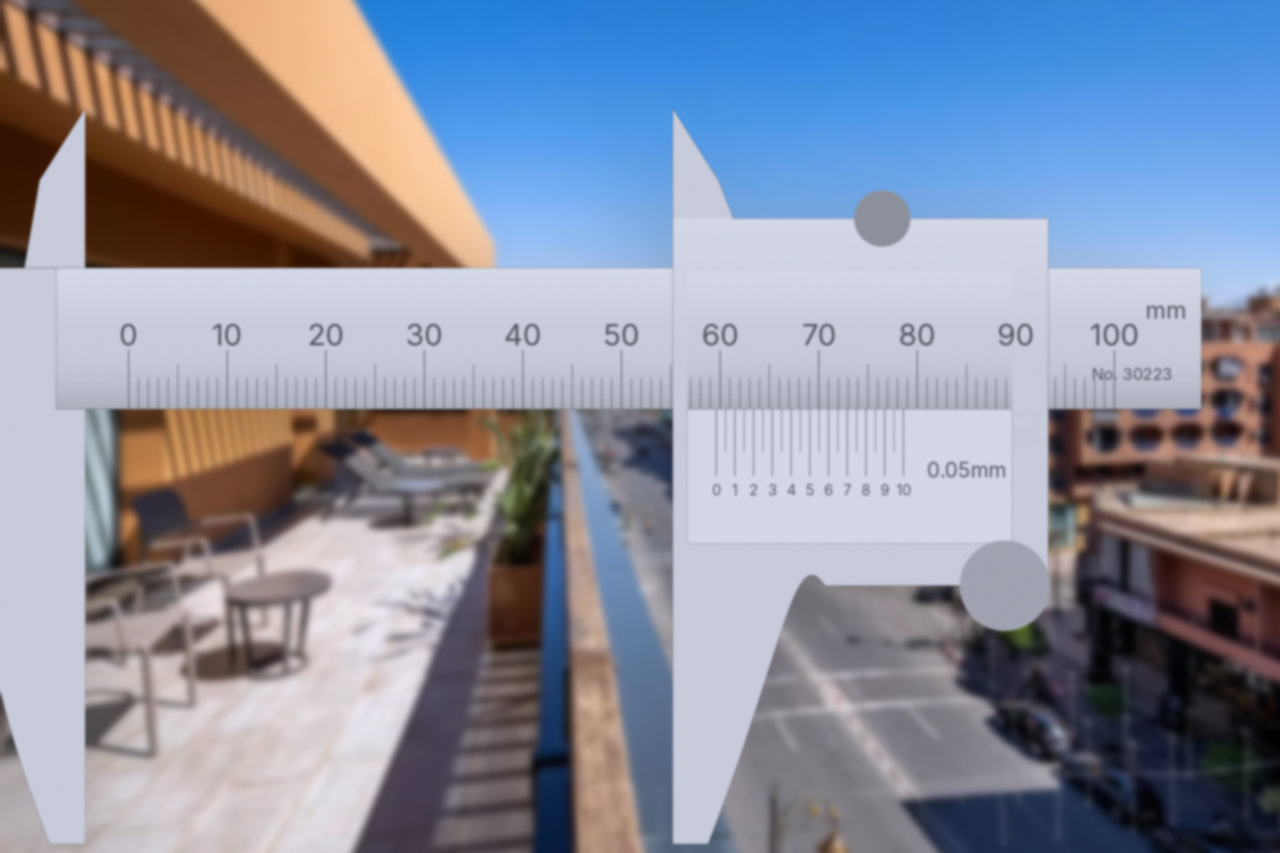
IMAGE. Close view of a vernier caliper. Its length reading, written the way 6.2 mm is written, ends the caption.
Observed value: 59.6 mm
